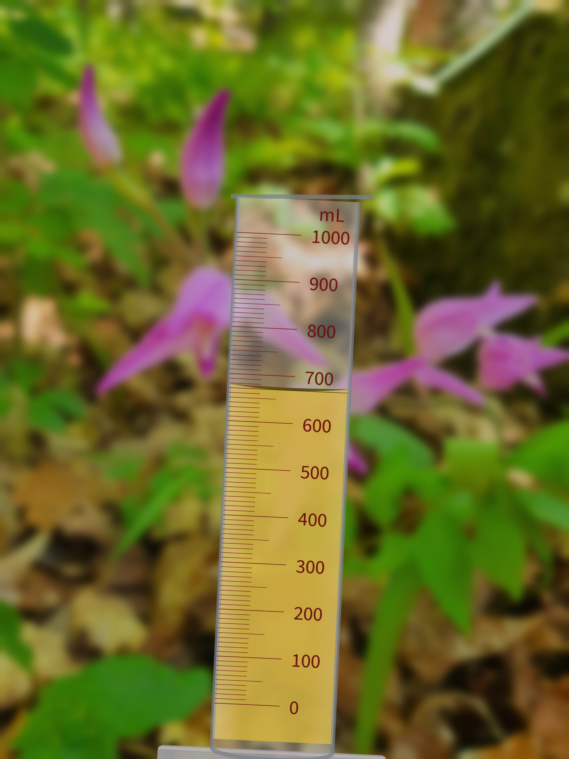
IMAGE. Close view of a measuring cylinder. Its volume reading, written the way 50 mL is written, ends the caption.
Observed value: 670 mL
